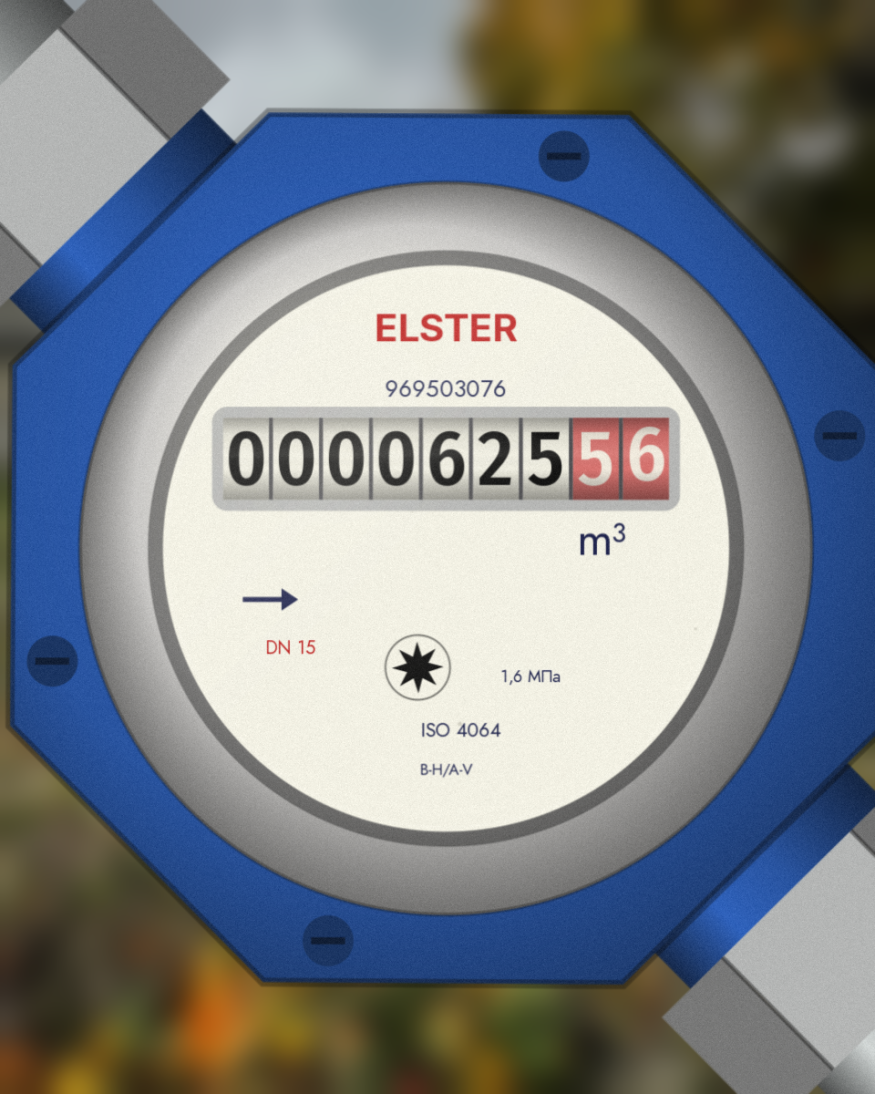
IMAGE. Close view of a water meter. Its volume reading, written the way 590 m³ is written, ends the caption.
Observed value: 625.56 m³
